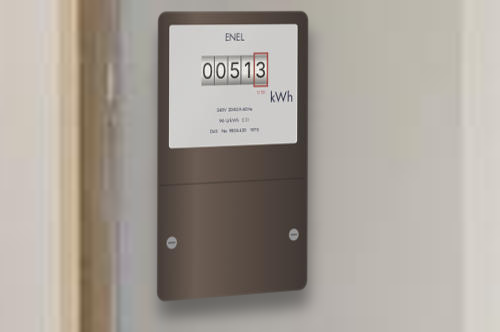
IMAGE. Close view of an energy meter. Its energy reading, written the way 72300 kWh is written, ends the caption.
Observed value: 51.3 kWh
